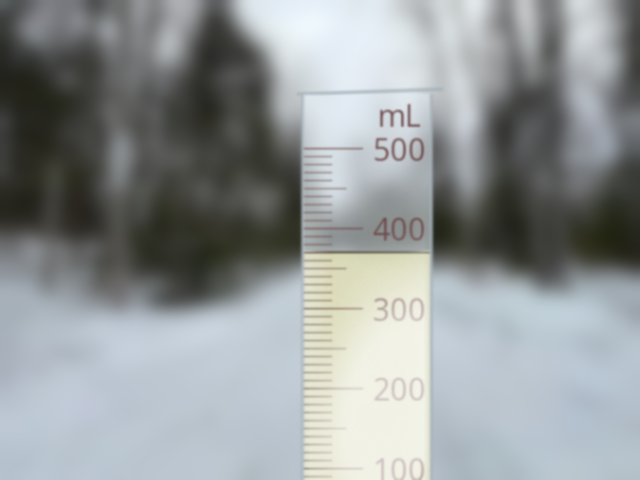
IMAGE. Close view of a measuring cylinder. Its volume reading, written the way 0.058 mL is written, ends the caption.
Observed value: 370 mL
